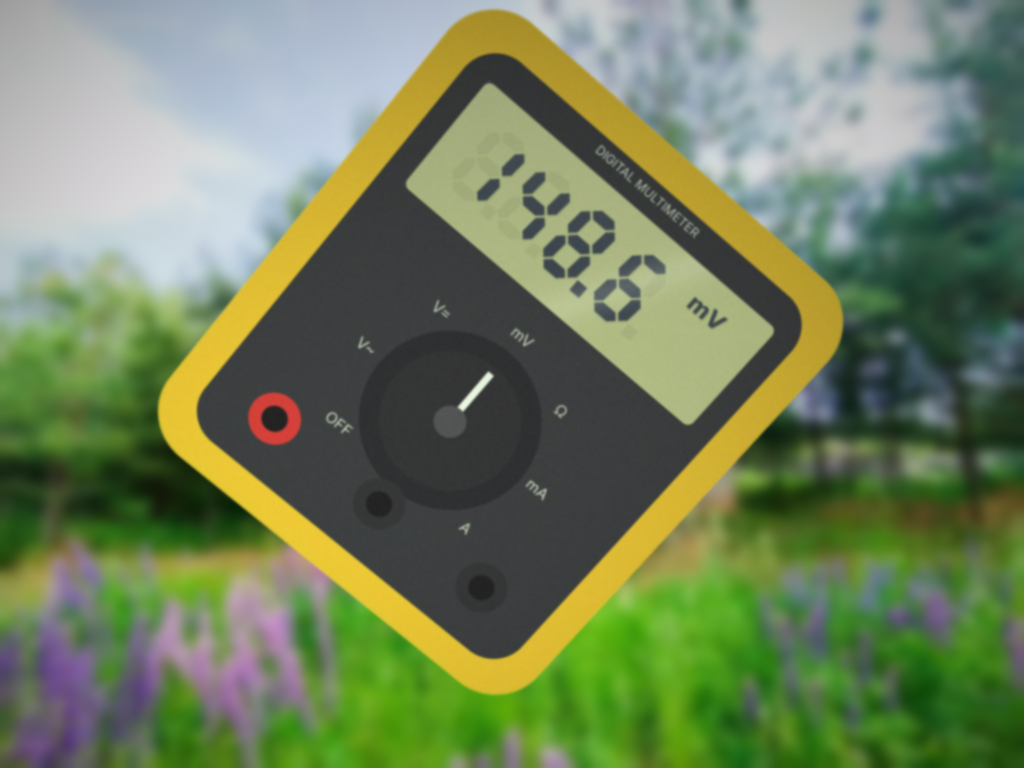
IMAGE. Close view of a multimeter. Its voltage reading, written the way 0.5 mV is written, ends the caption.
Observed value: 148.6 mV
